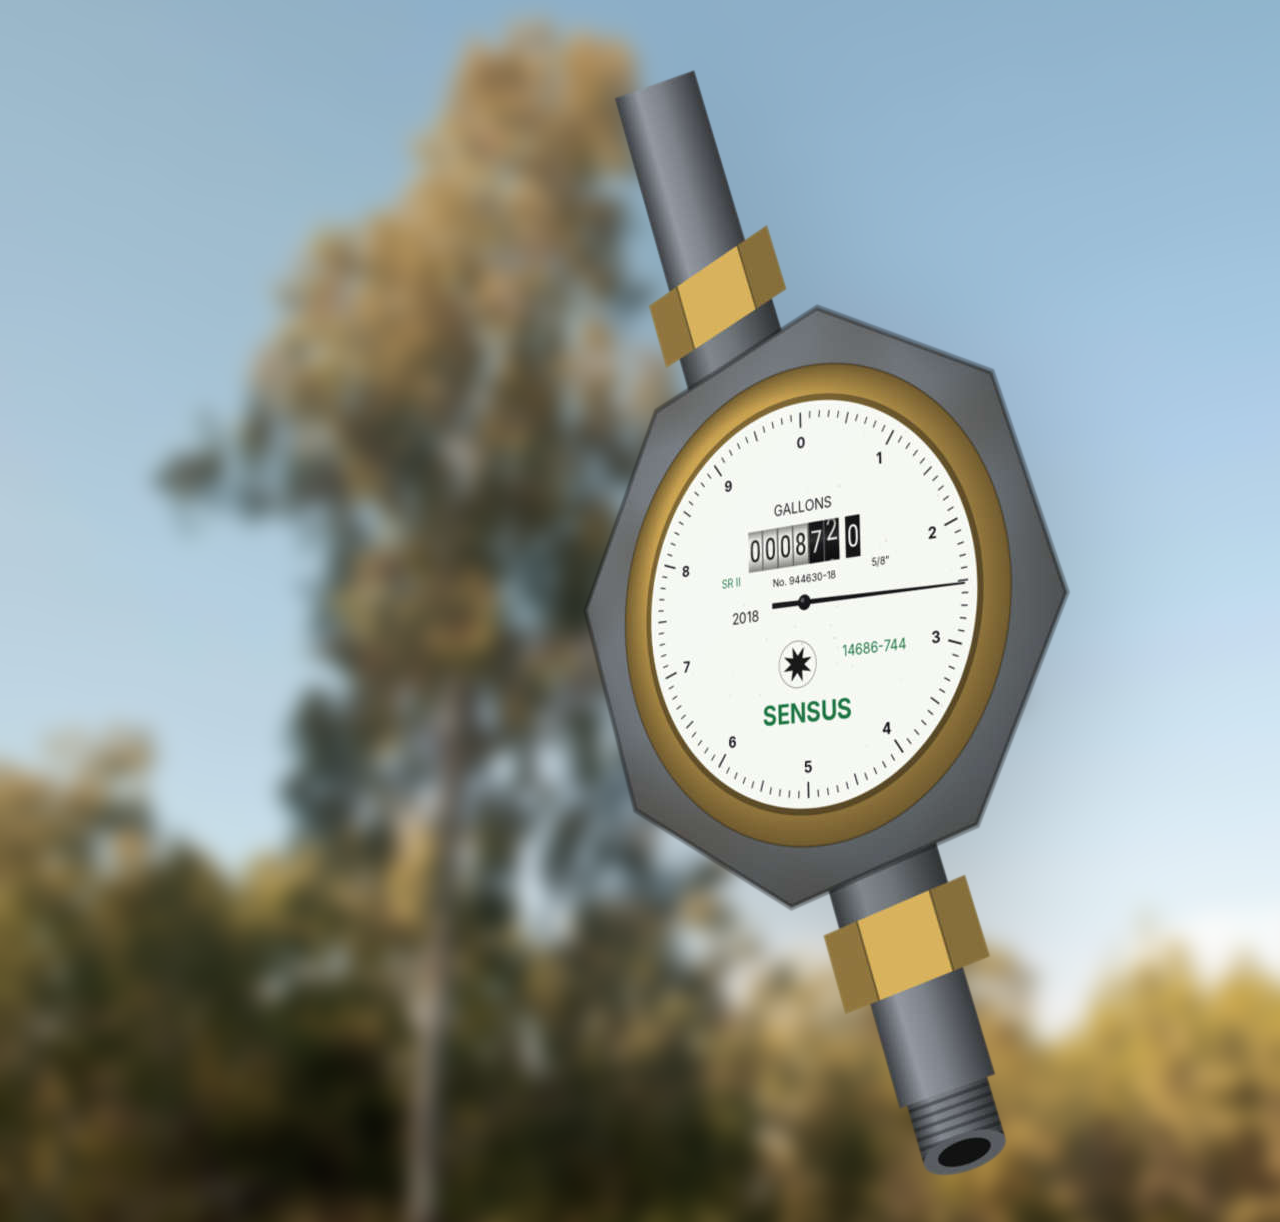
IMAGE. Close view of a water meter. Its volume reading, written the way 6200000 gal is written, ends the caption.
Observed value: 8722.5 gal
